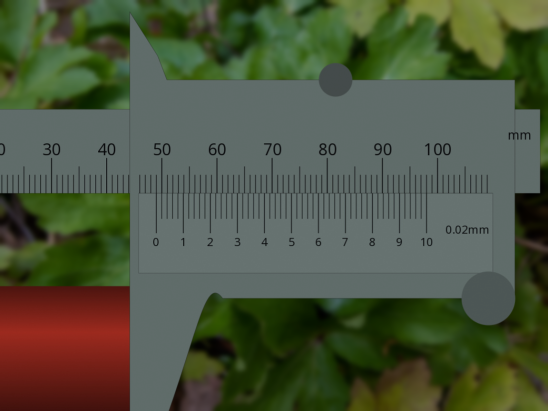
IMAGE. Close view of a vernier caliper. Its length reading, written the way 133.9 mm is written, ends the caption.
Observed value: 49.0 mm
